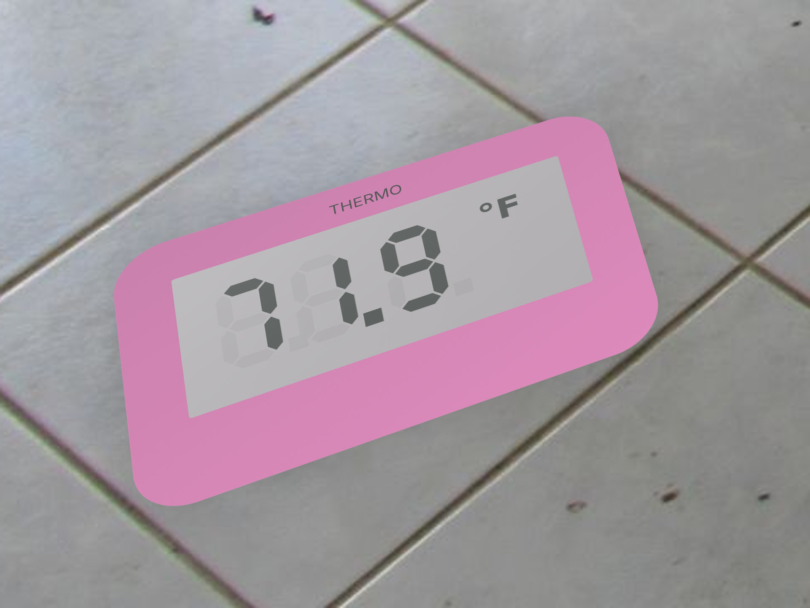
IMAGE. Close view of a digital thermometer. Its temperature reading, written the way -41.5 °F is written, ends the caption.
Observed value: 71.9 °F
